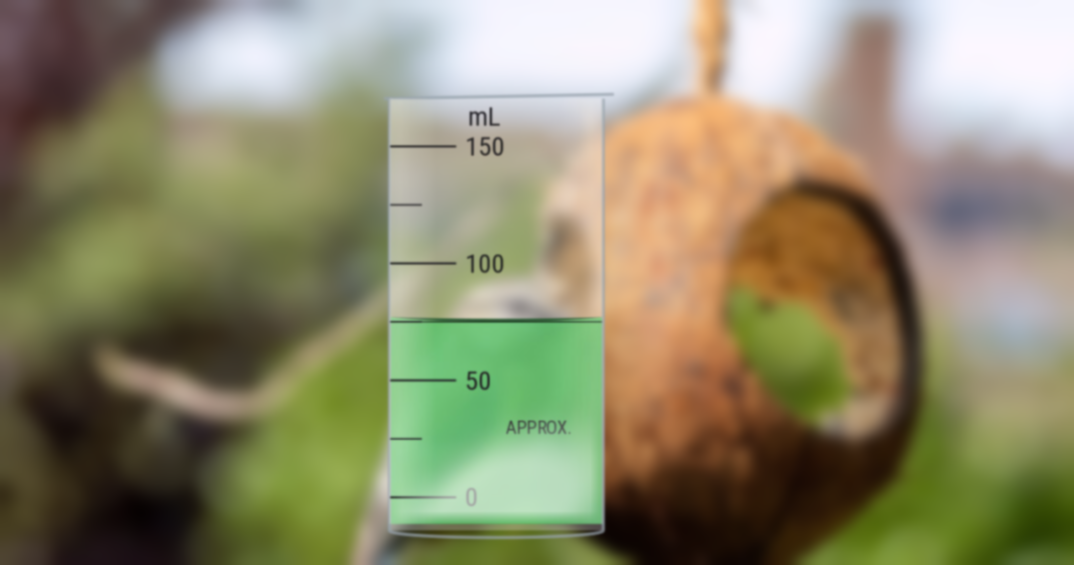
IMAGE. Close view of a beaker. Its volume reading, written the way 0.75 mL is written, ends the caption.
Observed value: 75 mL
